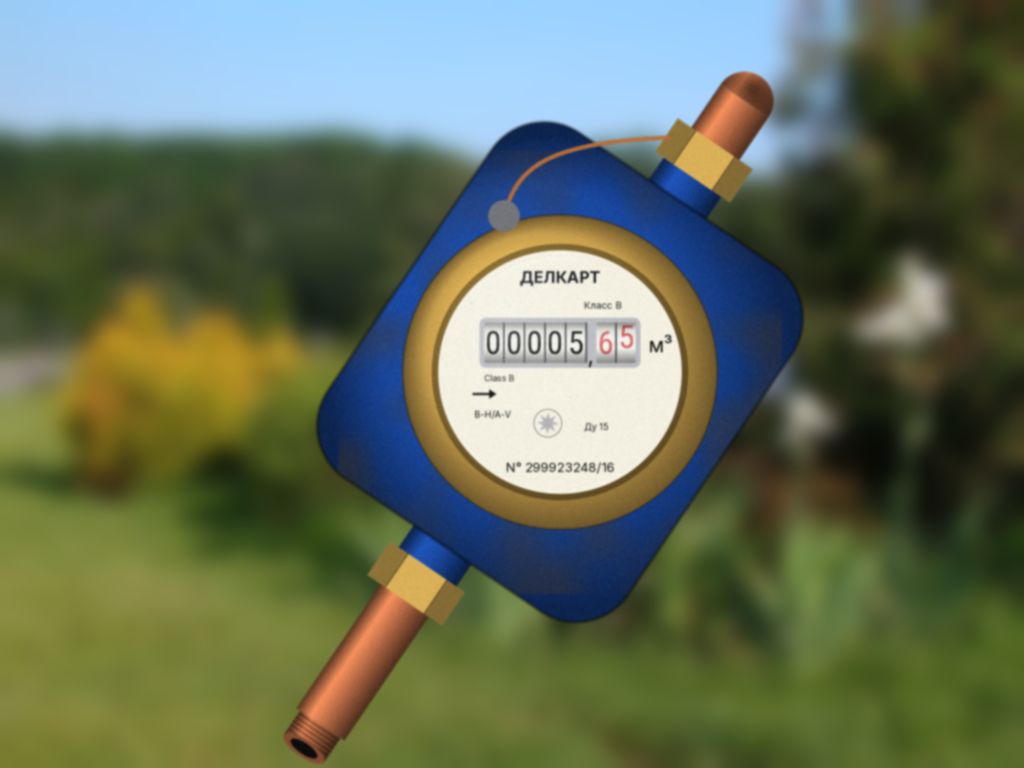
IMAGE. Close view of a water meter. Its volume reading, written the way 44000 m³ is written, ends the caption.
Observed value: 5.65 m³
